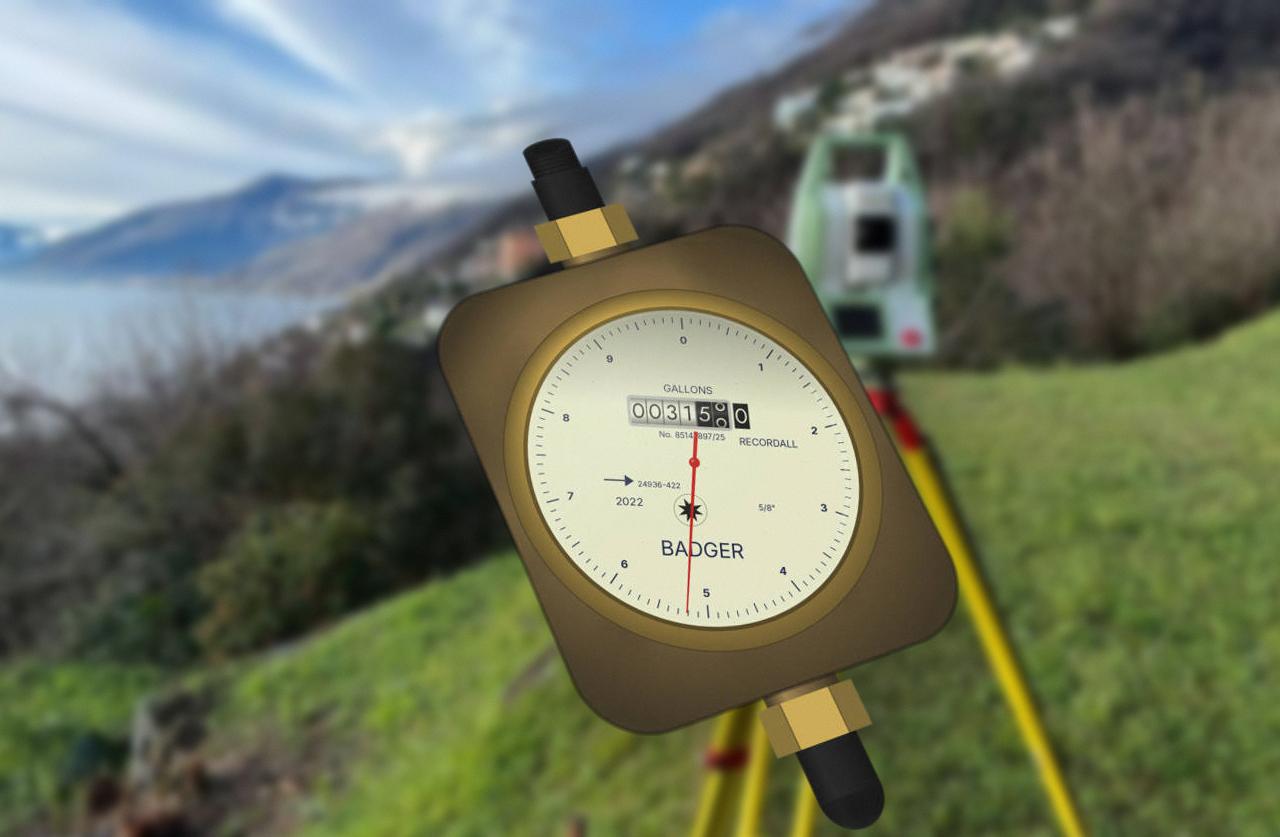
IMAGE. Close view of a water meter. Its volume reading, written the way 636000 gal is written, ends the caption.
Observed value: 31585.2 gal
